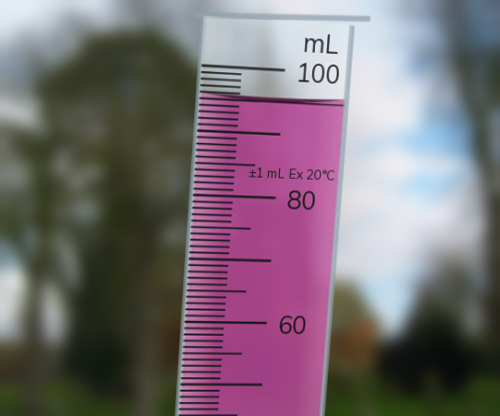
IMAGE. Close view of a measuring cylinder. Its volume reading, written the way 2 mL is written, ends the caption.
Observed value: 95 mL
